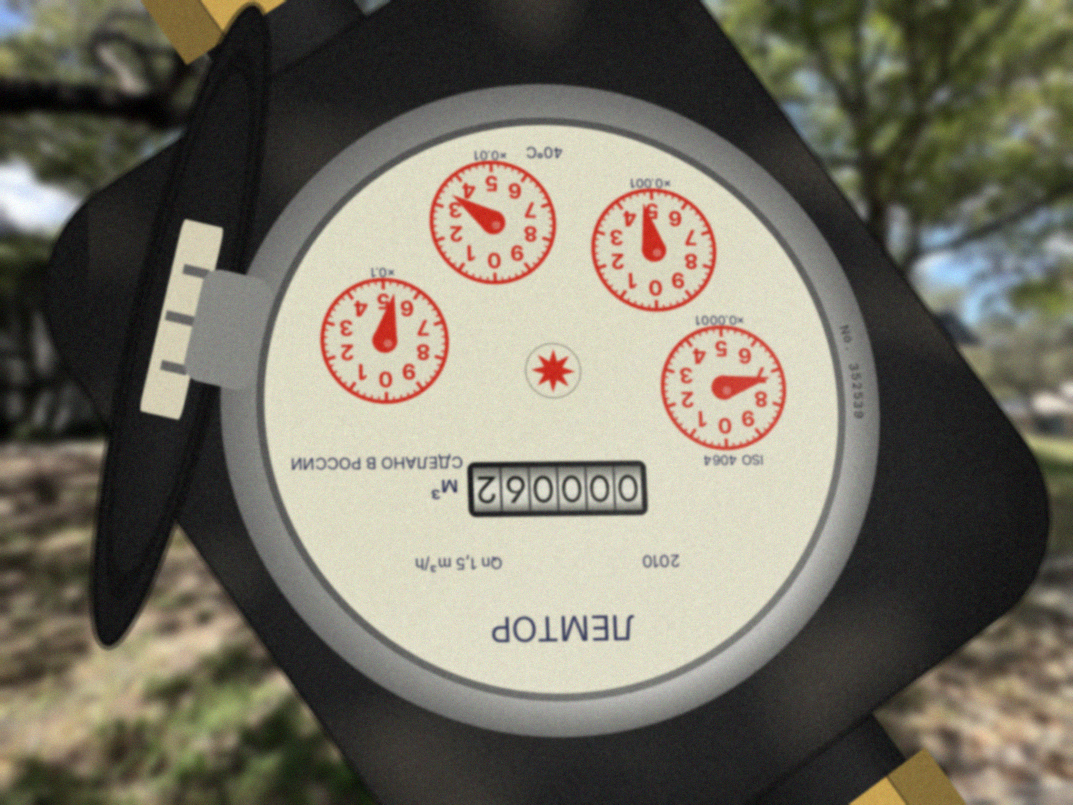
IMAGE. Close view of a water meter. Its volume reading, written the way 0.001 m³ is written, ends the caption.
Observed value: 62.5347 m³
